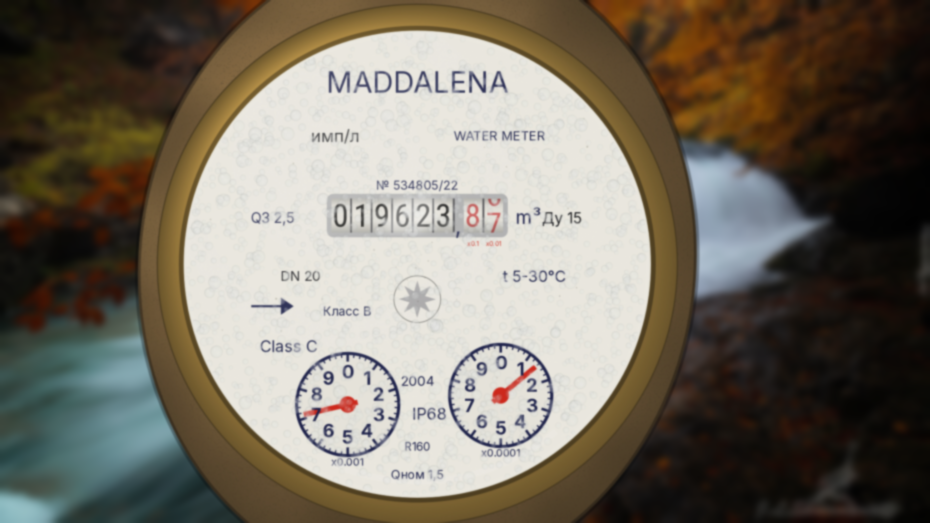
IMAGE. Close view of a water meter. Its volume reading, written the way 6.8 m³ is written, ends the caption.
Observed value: 19623.8671 m³
